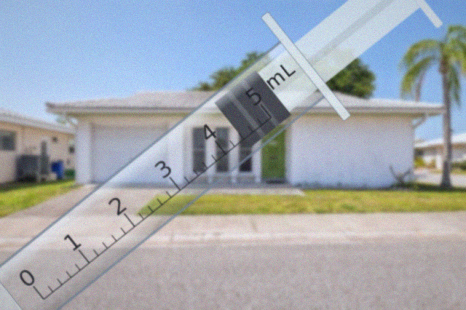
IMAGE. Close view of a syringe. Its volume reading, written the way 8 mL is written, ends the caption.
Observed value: 4.4 mL
